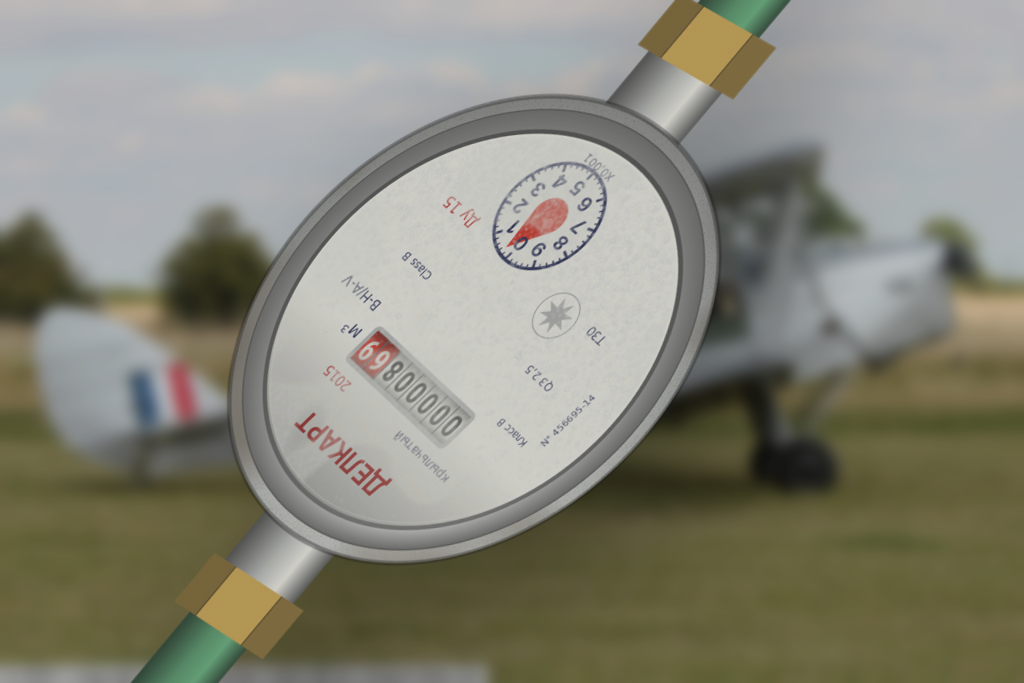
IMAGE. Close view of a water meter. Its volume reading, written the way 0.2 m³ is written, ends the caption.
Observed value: 8.690 m³
